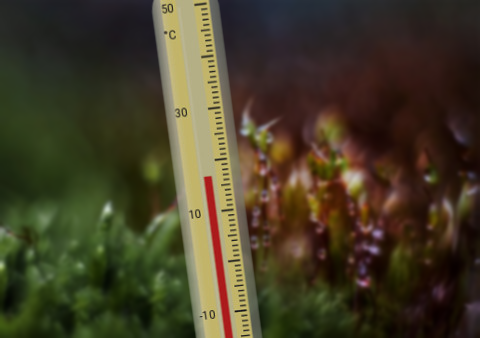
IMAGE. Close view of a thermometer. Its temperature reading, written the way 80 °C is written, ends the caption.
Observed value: 17 °C
